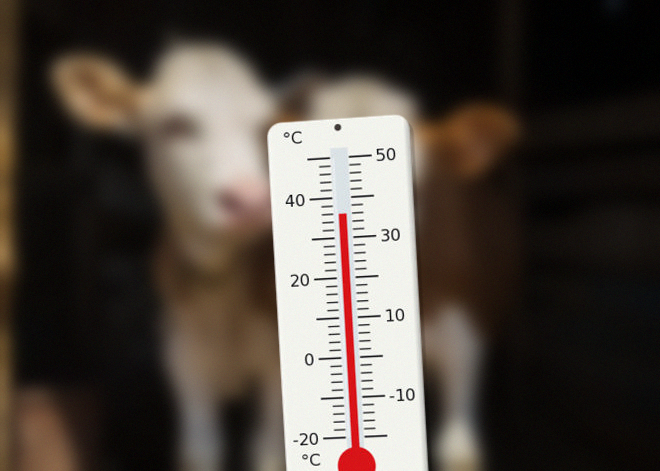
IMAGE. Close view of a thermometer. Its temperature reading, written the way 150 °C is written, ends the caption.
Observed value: 36 °C
